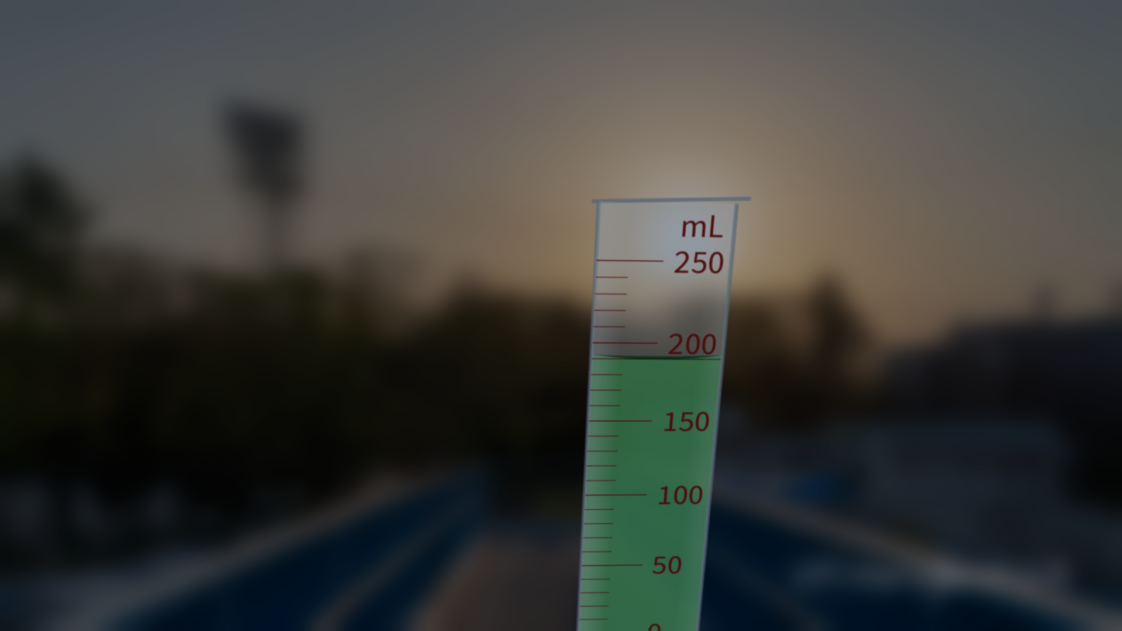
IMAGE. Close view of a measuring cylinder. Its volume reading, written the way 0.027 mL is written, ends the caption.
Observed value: 190 mL
